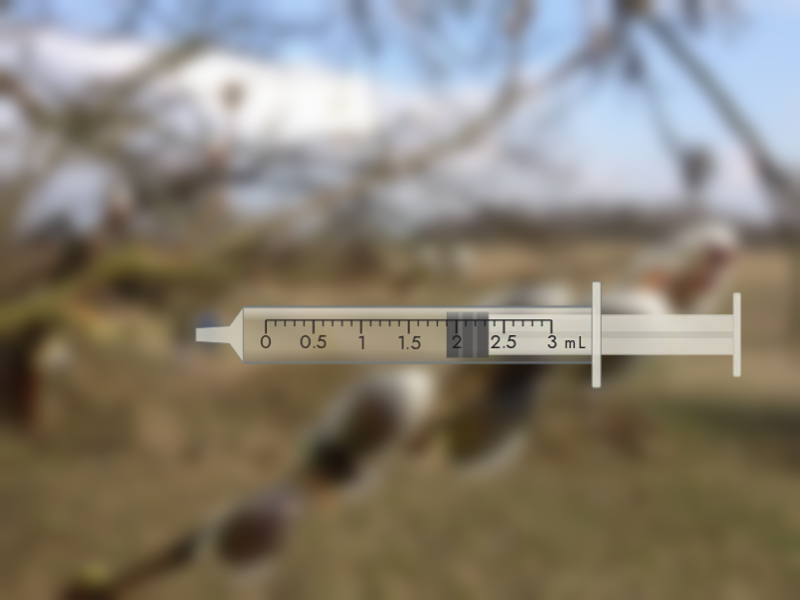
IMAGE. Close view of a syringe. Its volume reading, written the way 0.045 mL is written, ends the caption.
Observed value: 1.9 mL
